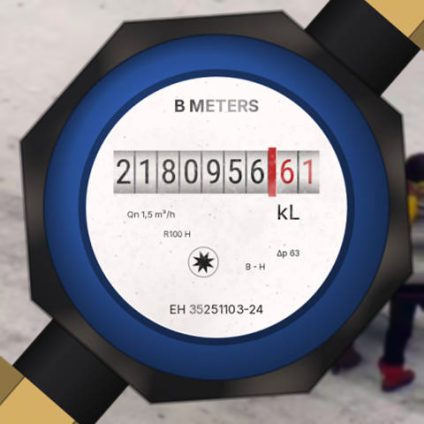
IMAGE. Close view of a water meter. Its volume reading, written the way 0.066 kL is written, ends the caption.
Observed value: 2180956.61 kL
